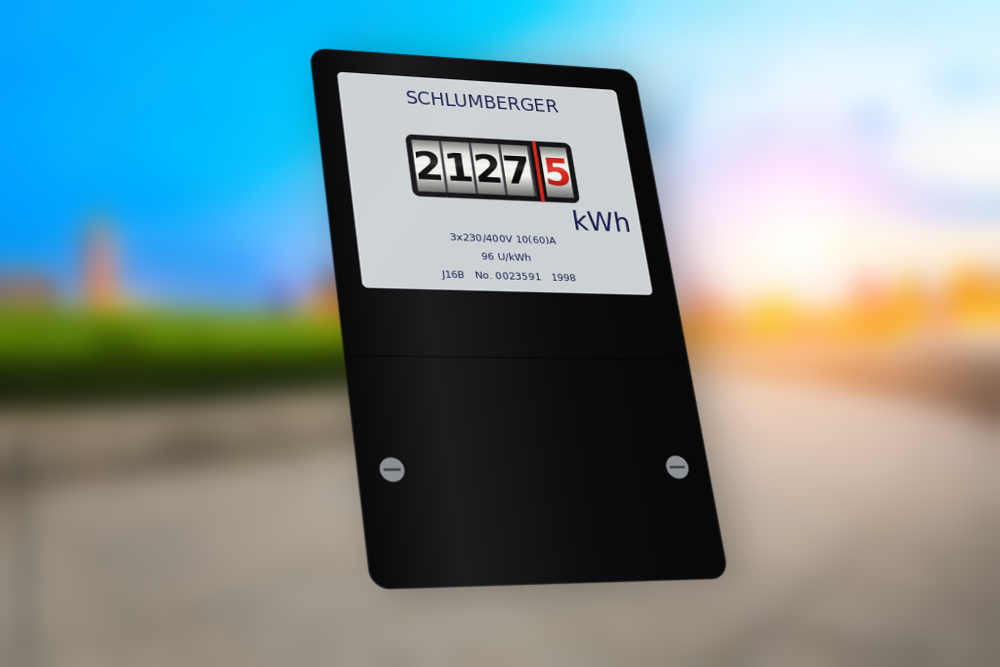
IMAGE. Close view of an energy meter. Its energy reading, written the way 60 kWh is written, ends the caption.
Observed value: 2127.5 kWh
